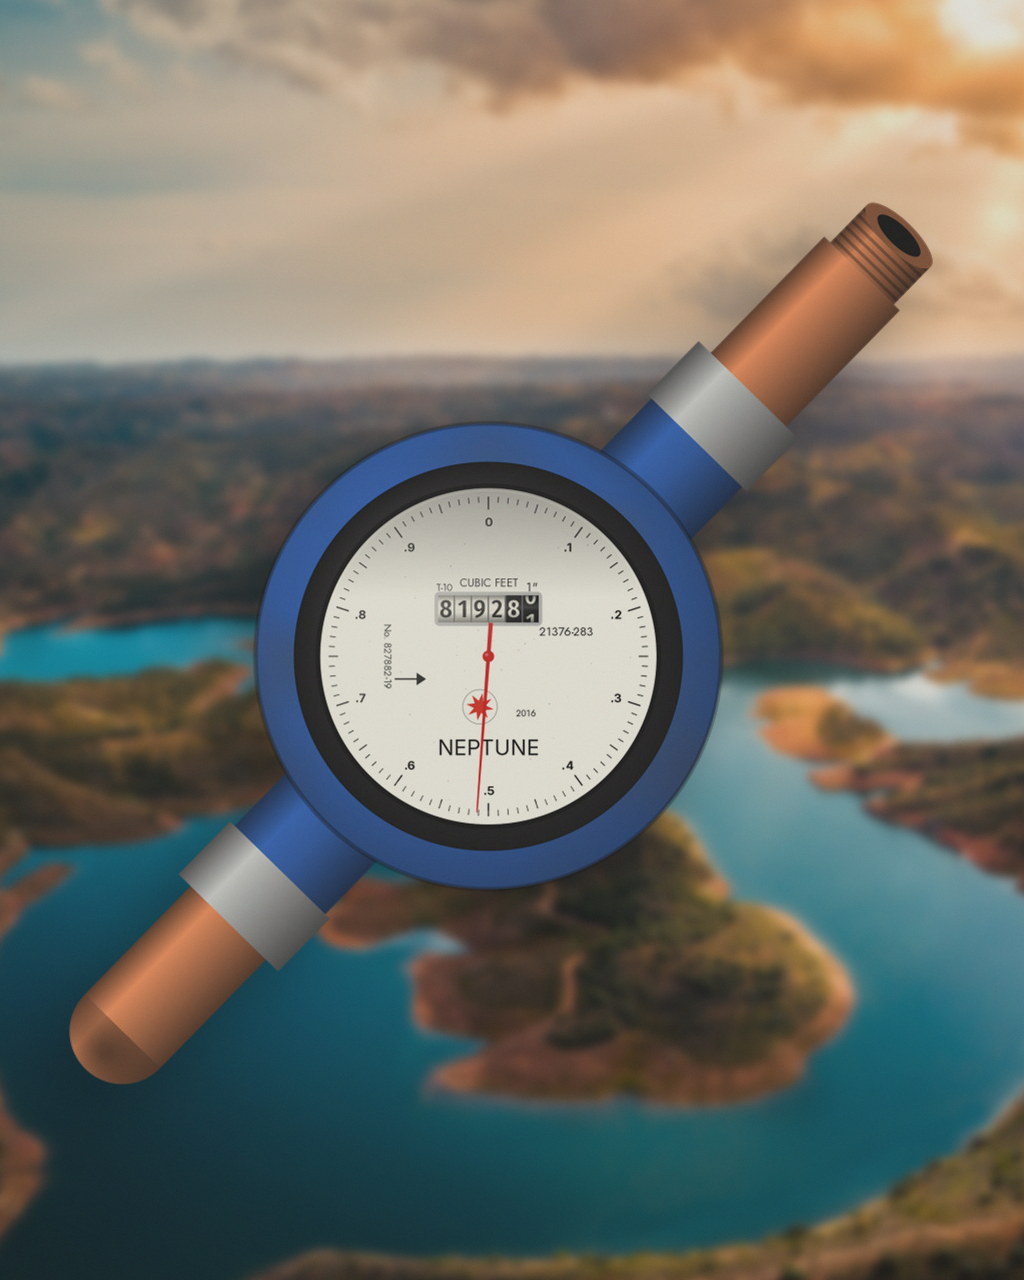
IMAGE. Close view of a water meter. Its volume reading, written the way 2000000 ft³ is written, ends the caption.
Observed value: 819280.51 ft³
